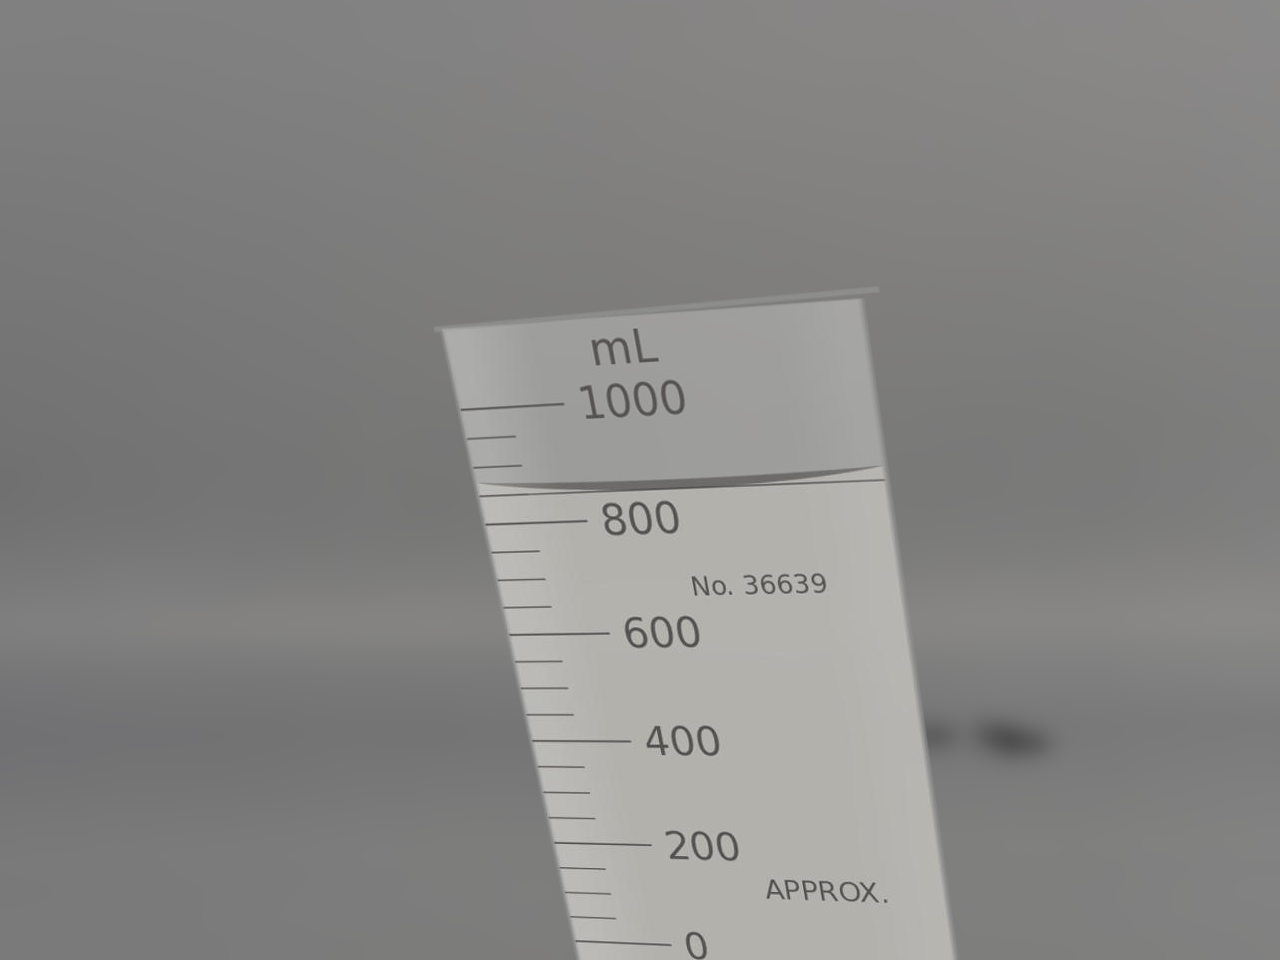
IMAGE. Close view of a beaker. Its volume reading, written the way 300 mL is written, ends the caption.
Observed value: 850 mL
